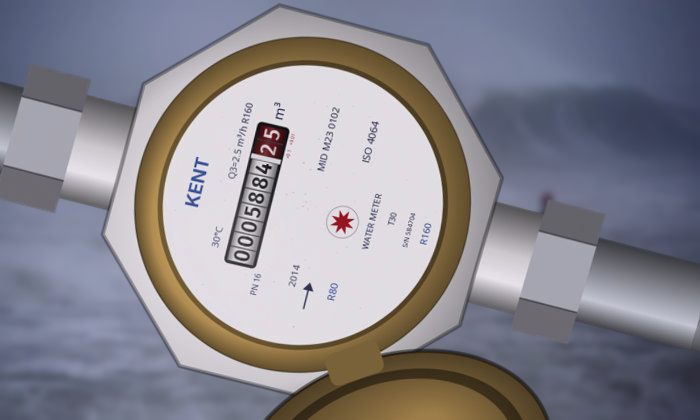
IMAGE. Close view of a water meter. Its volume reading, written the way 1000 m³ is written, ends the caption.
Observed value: 5884.25 m³
